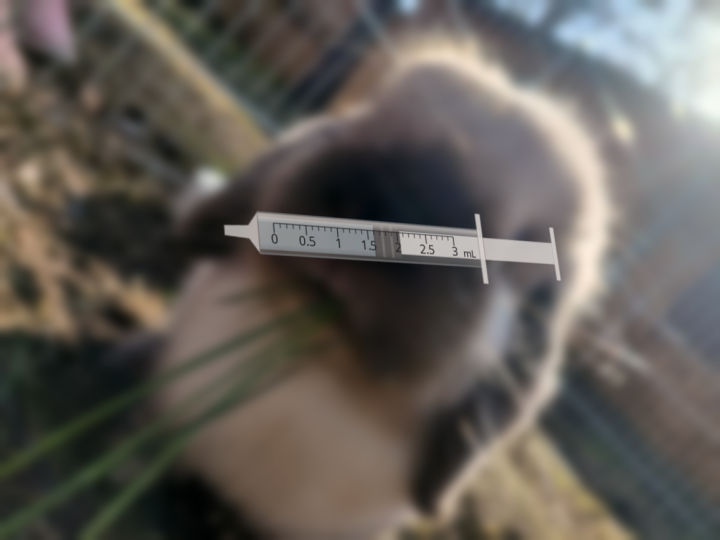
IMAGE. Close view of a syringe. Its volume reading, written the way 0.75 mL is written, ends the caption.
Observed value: 1.6 mL
